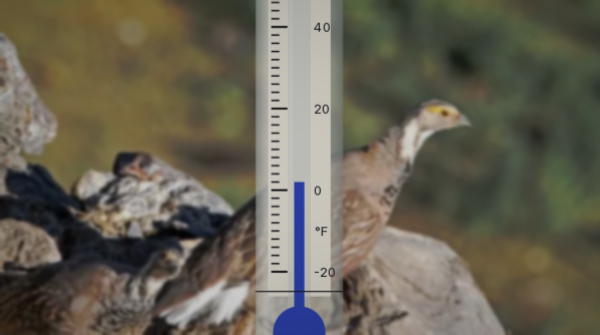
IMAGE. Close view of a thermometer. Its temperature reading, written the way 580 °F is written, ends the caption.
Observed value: 2 °F
